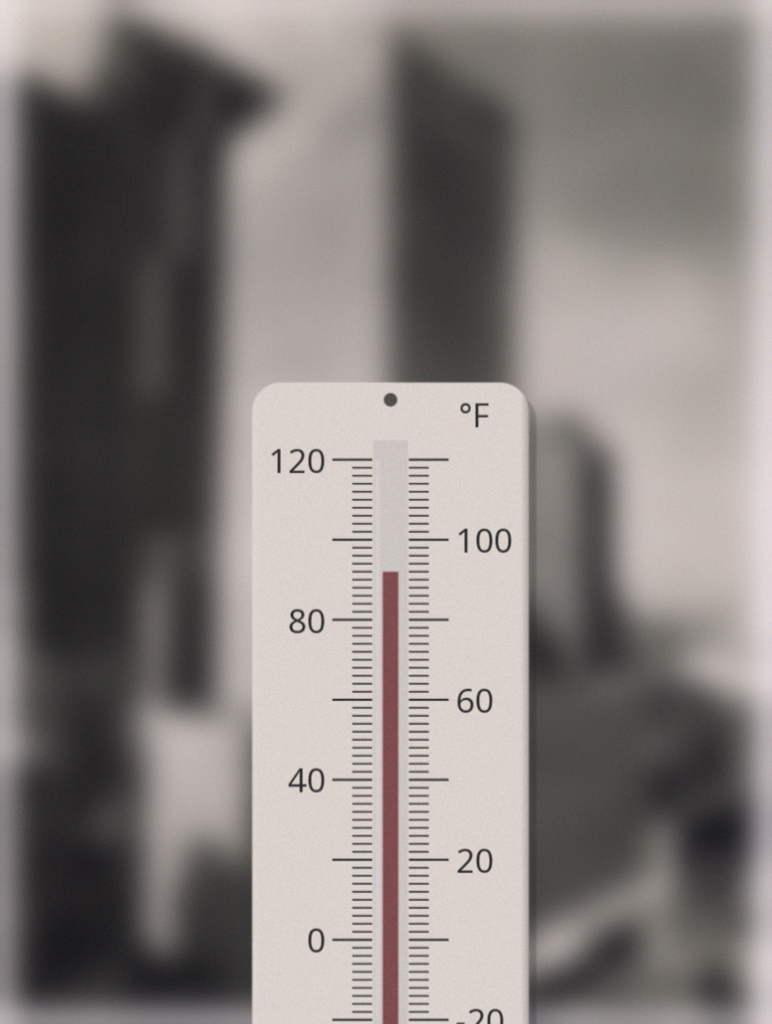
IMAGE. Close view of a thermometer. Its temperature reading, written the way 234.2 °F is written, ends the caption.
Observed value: 92 °F
